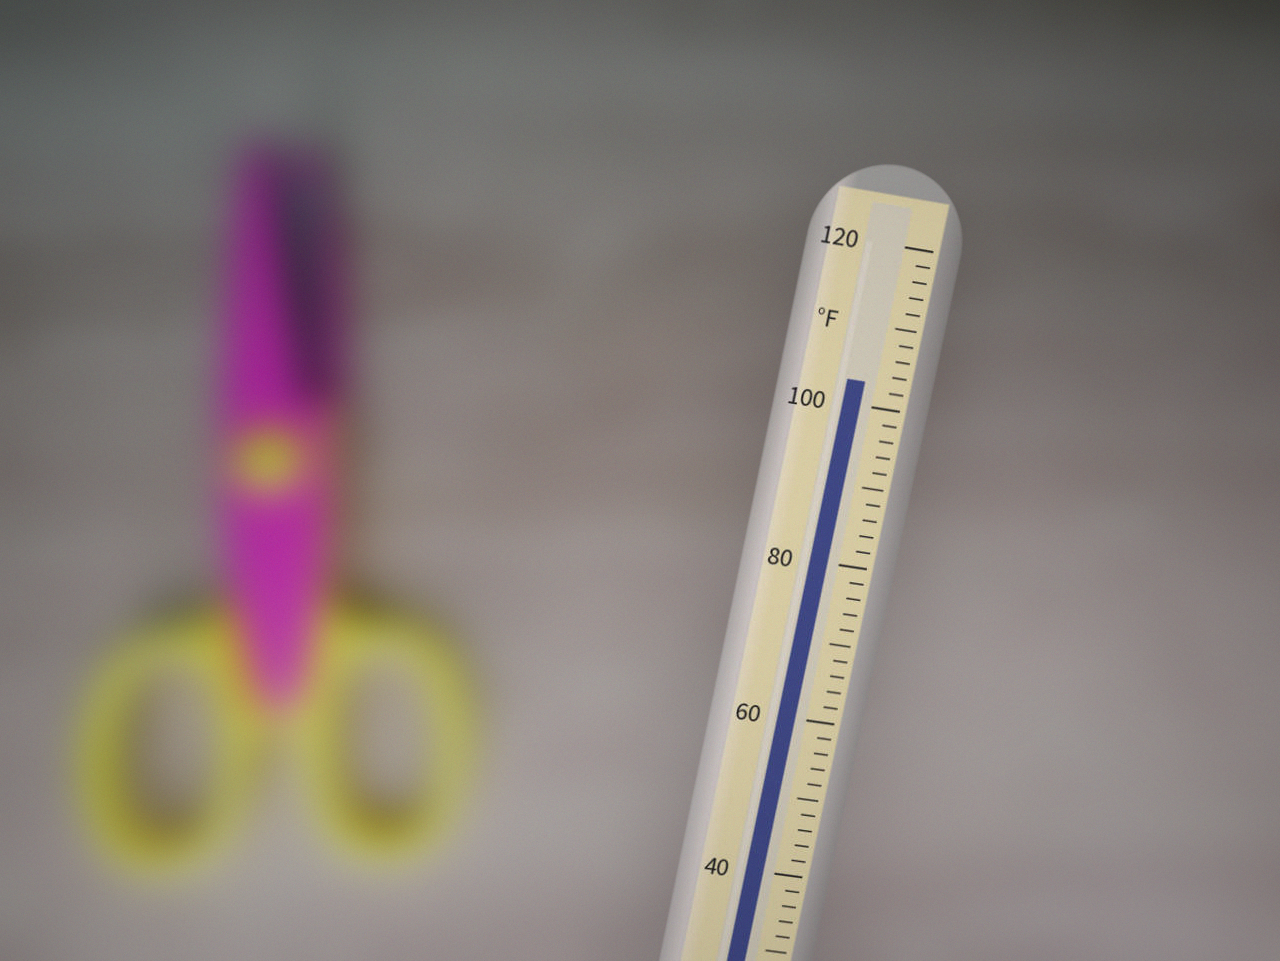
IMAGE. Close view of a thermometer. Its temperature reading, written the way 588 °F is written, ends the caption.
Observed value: 103 °F
